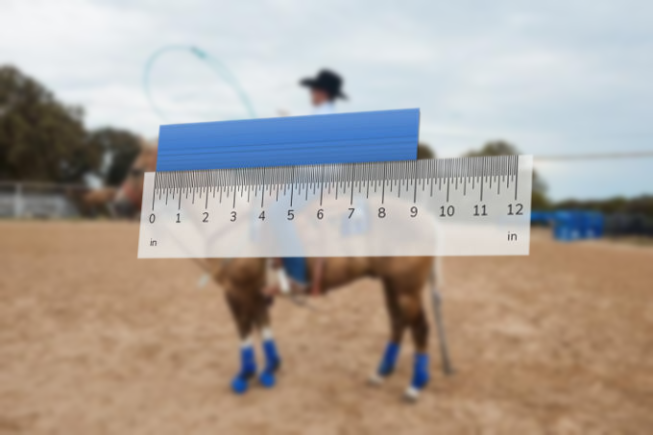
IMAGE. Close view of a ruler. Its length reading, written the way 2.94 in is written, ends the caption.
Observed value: 9 in
